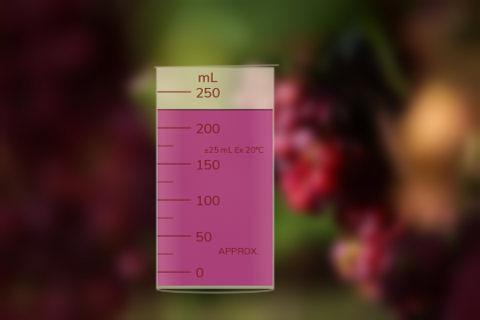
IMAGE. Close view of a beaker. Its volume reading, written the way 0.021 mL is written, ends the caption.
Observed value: 225 mL
